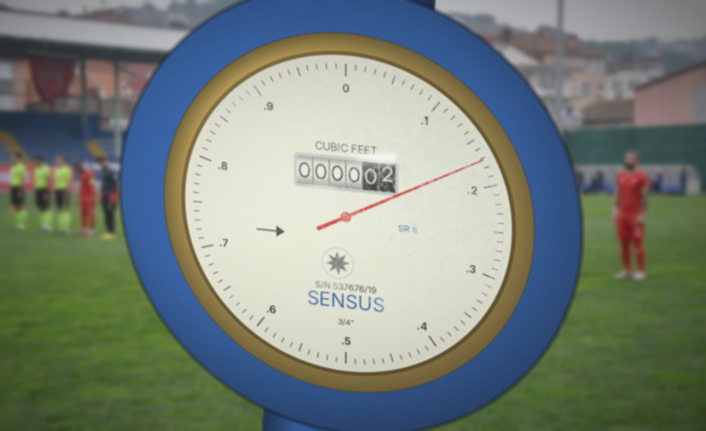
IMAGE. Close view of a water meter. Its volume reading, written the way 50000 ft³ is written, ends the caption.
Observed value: 2.17 ft³
